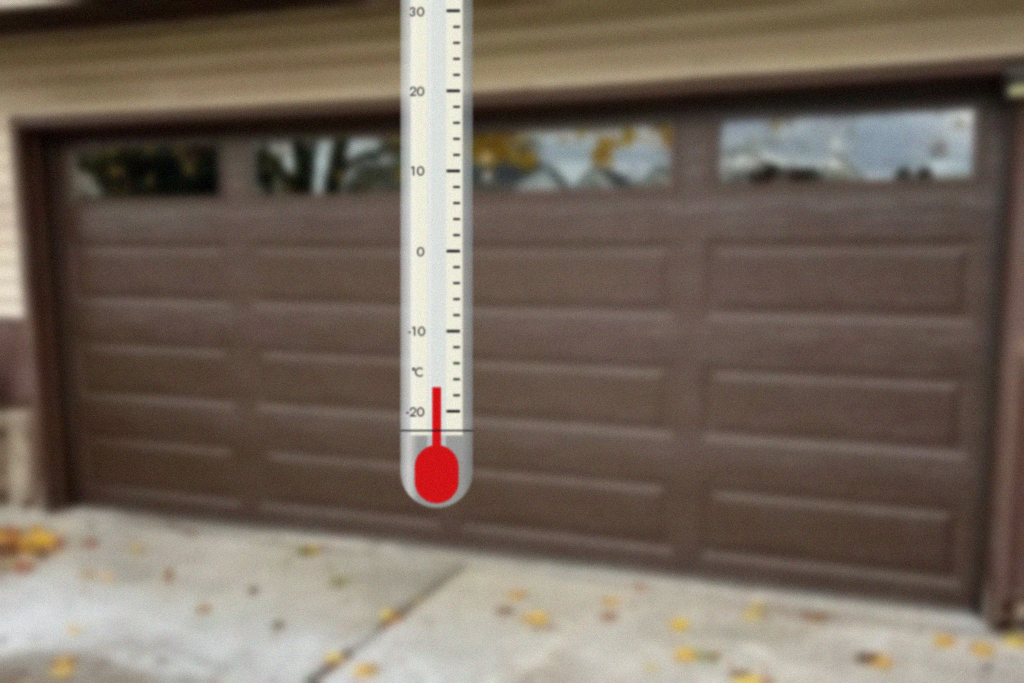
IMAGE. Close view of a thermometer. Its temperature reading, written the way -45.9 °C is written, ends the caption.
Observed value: -17 °C
